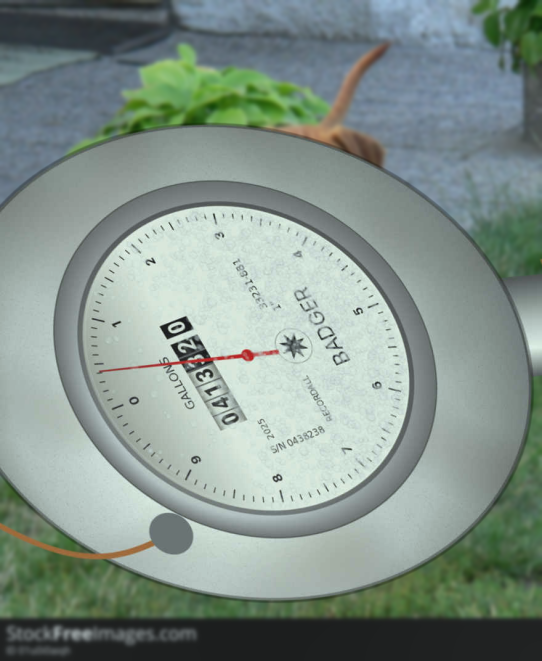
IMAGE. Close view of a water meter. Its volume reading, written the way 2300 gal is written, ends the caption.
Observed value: 413320.4 gal
